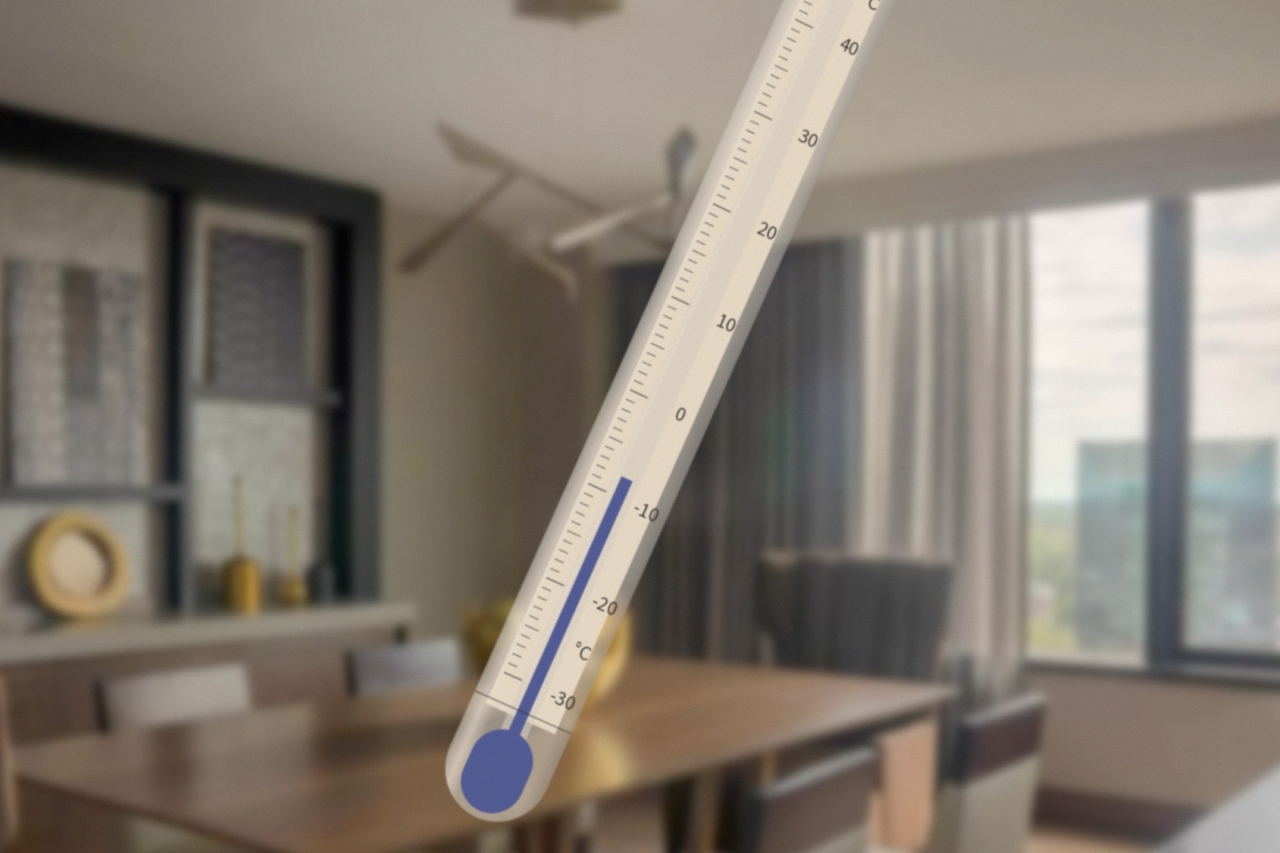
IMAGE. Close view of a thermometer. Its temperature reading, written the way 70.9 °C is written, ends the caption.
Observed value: -8 °C
